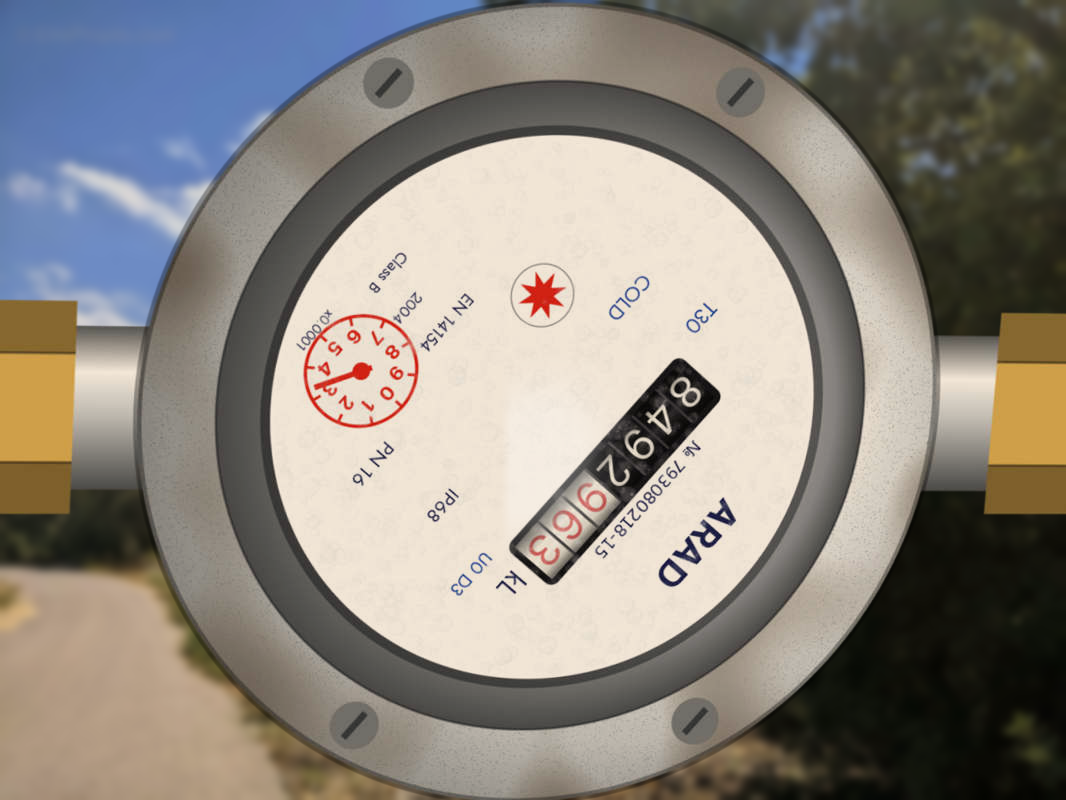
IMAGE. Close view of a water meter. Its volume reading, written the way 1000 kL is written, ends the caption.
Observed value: 8492.9633 kL
